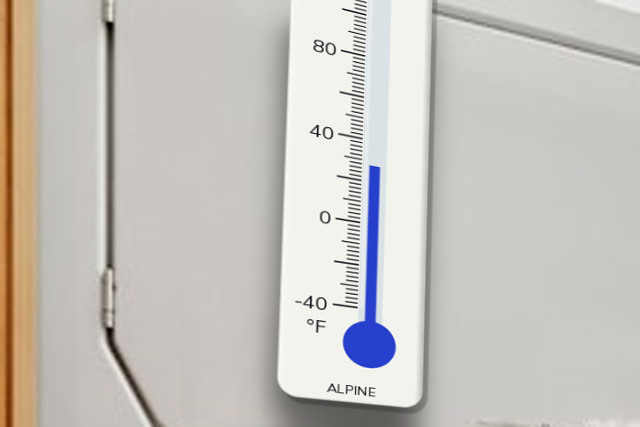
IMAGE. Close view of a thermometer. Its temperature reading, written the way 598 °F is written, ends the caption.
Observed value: 28 °F
